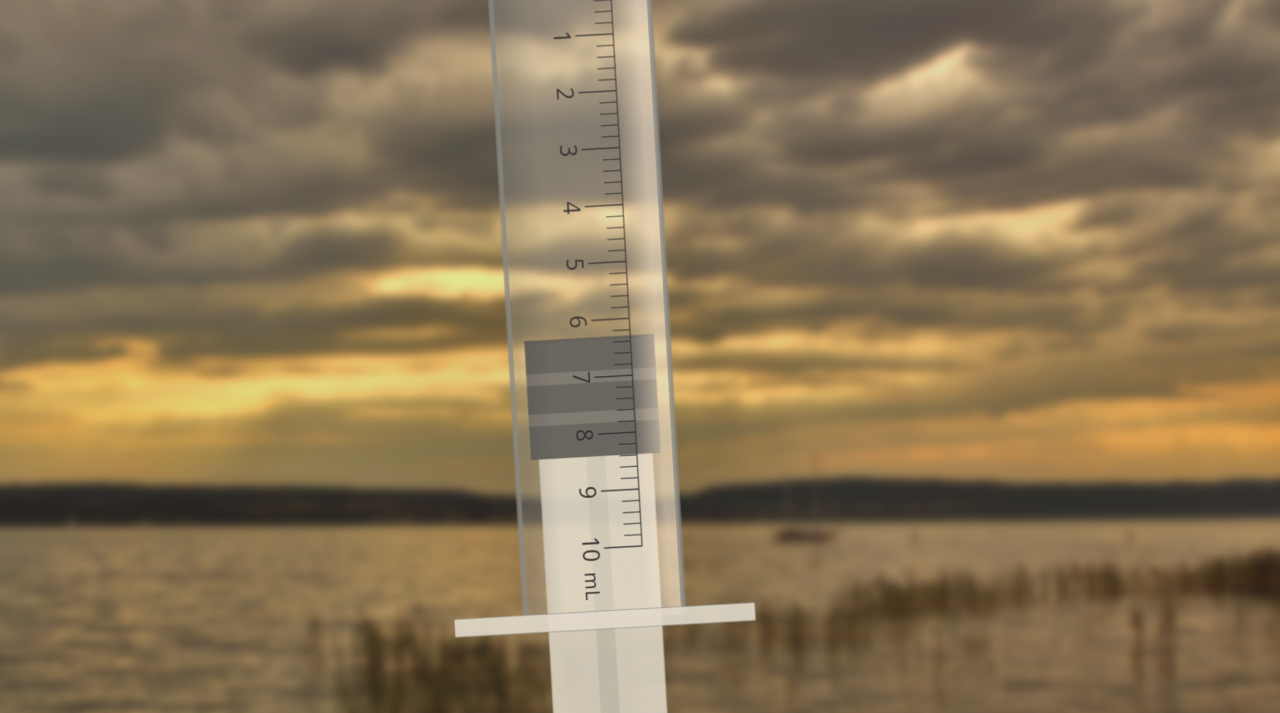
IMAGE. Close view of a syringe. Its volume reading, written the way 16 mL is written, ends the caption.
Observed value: 6.3 mL
